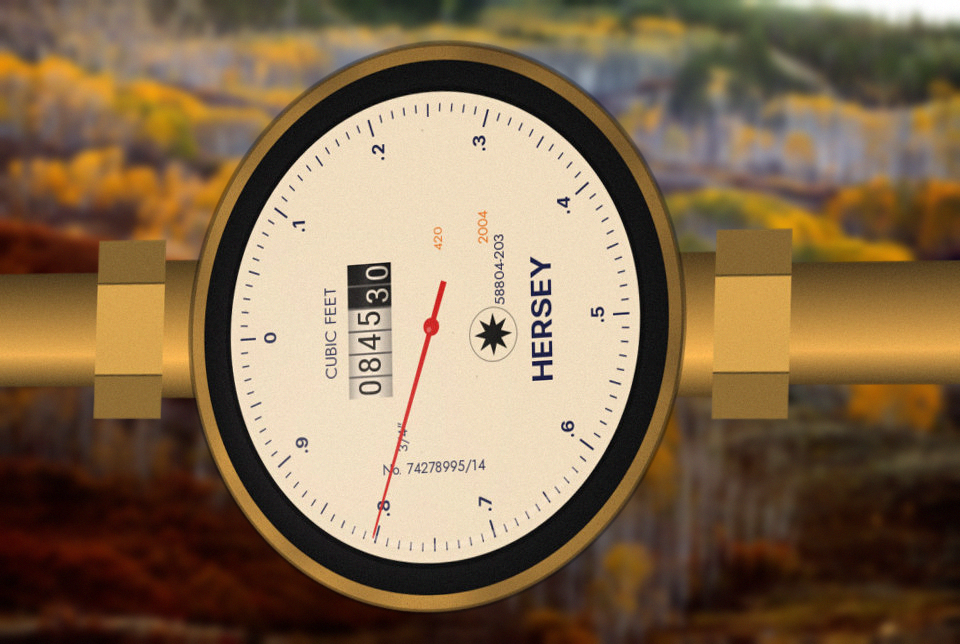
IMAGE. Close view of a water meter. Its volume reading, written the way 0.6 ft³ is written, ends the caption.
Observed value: 84529.80 ft³
